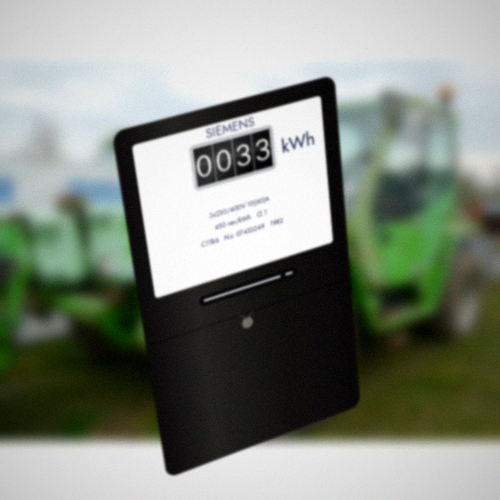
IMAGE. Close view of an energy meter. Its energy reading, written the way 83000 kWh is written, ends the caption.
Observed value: 33 kWh
